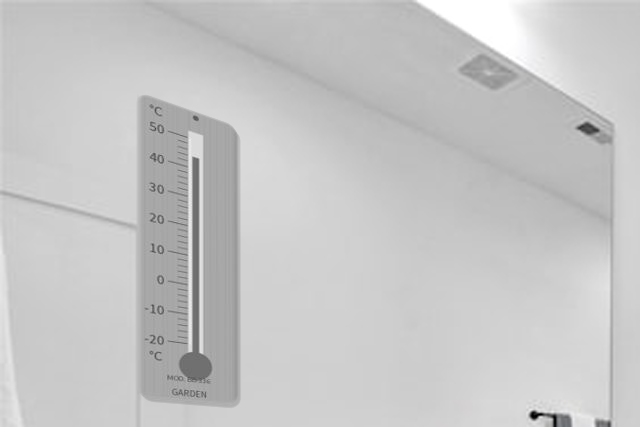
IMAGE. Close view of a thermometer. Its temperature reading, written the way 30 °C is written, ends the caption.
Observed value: 44 °C
